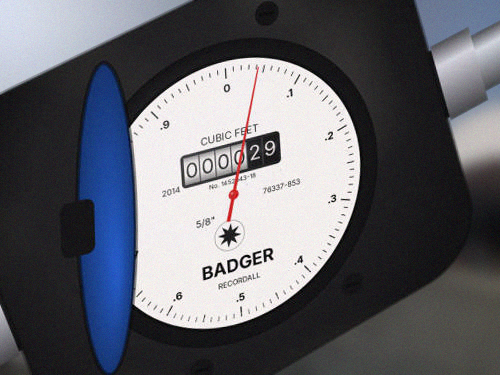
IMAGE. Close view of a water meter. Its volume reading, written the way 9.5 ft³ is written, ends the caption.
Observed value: 29.04 ft³
